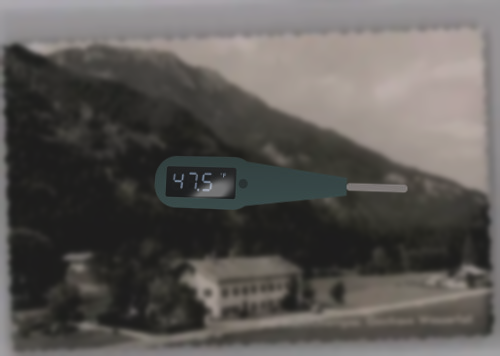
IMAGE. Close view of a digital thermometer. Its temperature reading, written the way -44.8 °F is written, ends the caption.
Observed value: 47.5 °F
